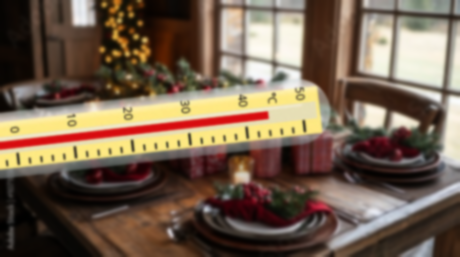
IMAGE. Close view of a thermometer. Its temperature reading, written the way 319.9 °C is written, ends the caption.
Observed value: 44 °C
